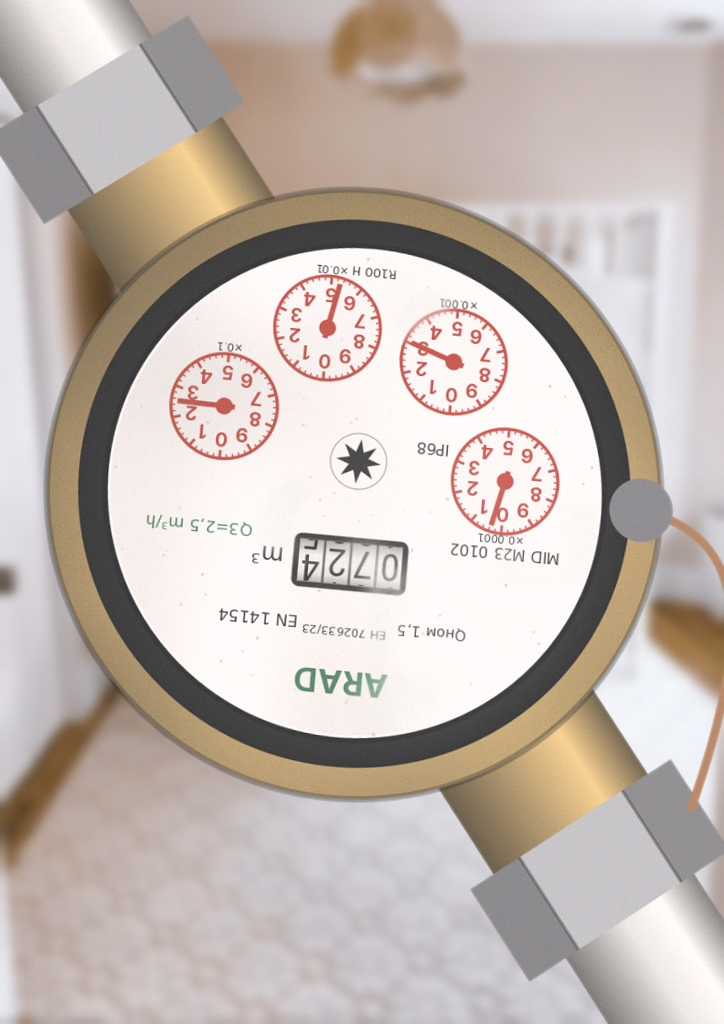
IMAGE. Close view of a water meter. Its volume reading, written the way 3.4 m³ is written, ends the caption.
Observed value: 724.2530 m³
